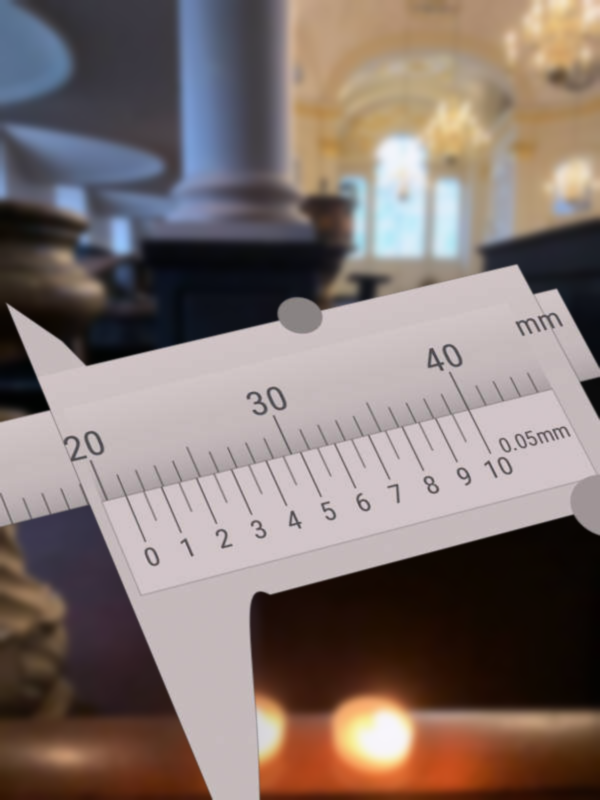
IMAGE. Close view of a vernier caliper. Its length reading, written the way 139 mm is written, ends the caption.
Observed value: 21.0 mm
